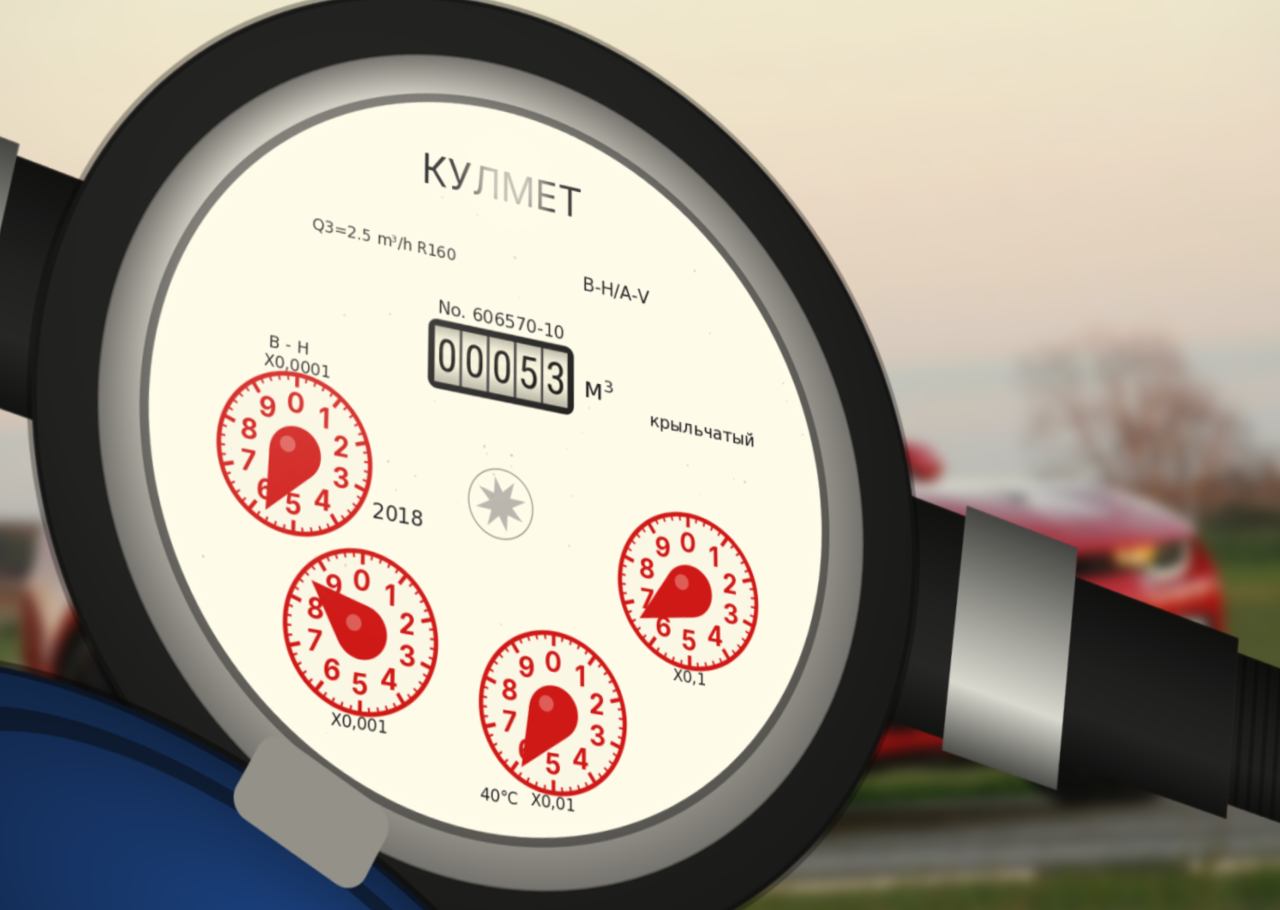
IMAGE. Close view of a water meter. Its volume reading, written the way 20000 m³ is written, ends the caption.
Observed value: 53.6585 m³
